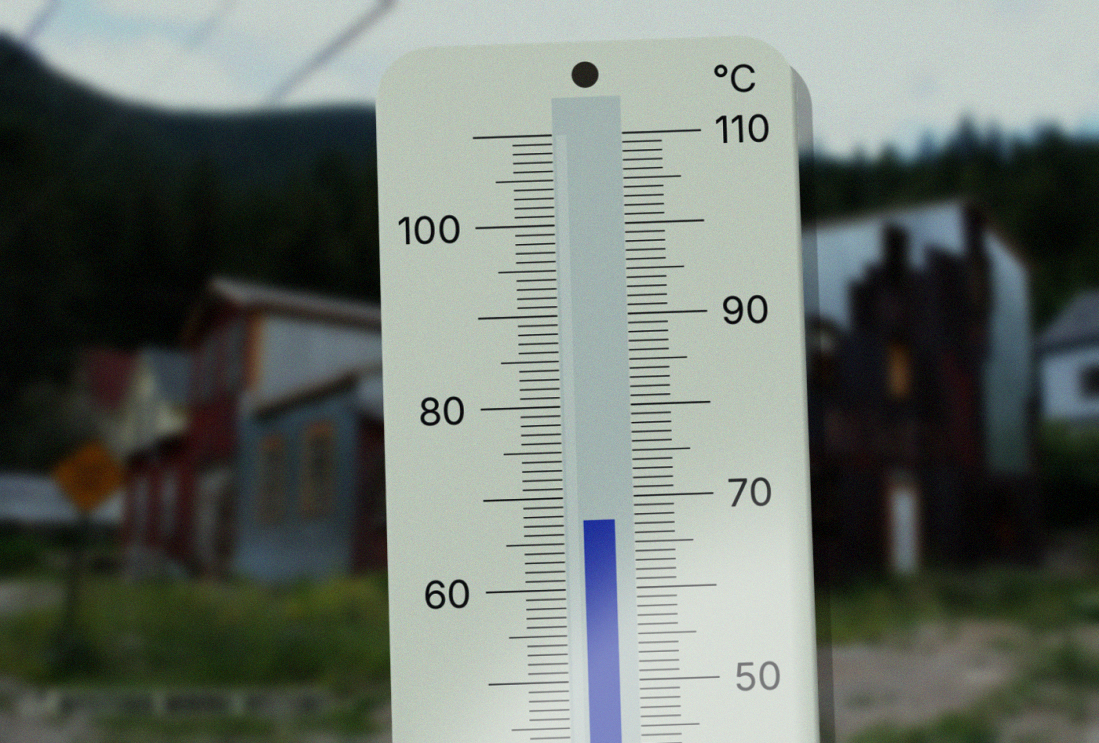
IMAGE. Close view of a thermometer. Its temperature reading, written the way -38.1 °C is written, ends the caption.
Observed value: 67.5 °C
